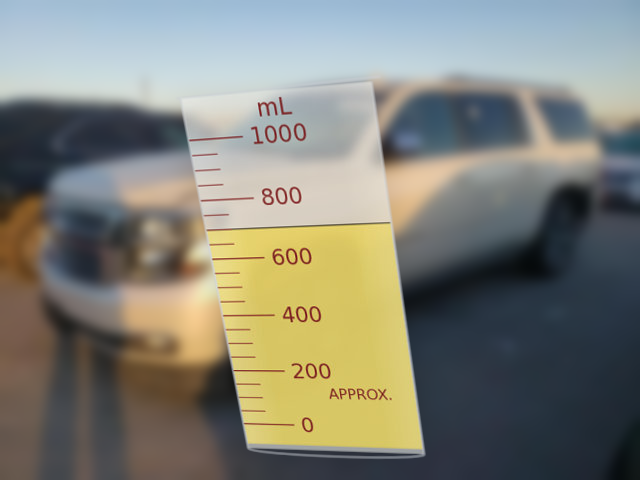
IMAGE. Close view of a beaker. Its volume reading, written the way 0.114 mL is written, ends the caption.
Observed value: 700 mL
